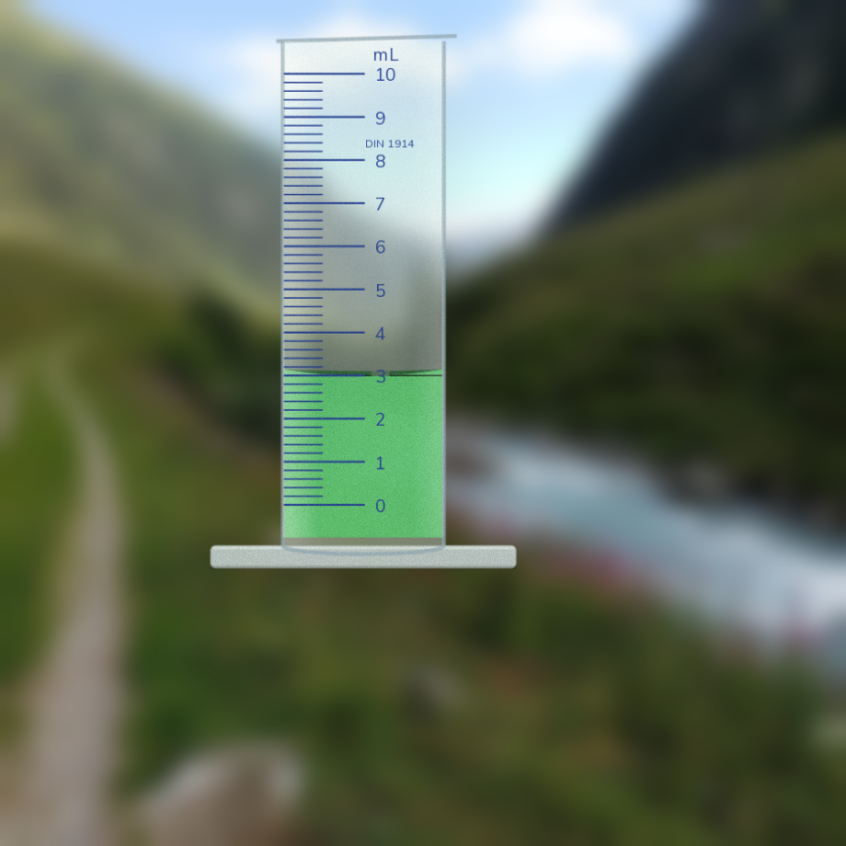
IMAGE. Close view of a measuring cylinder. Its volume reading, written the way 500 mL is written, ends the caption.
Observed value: 3 mL
